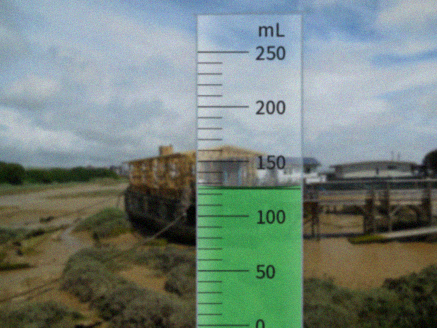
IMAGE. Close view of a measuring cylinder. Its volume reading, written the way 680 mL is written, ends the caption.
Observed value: 125 mL
